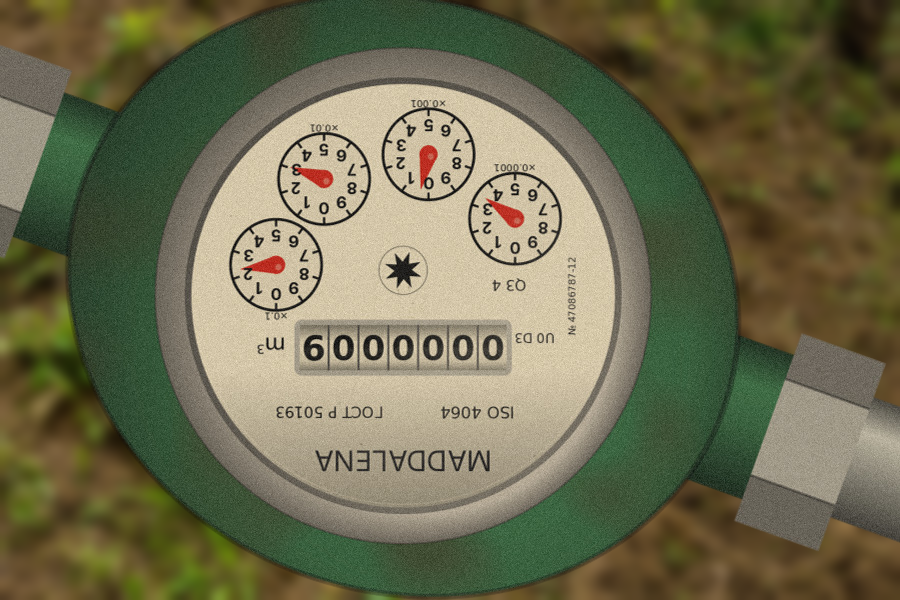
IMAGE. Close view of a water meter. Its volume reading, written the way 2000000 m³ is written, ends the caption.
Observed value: 9.2303 m³
